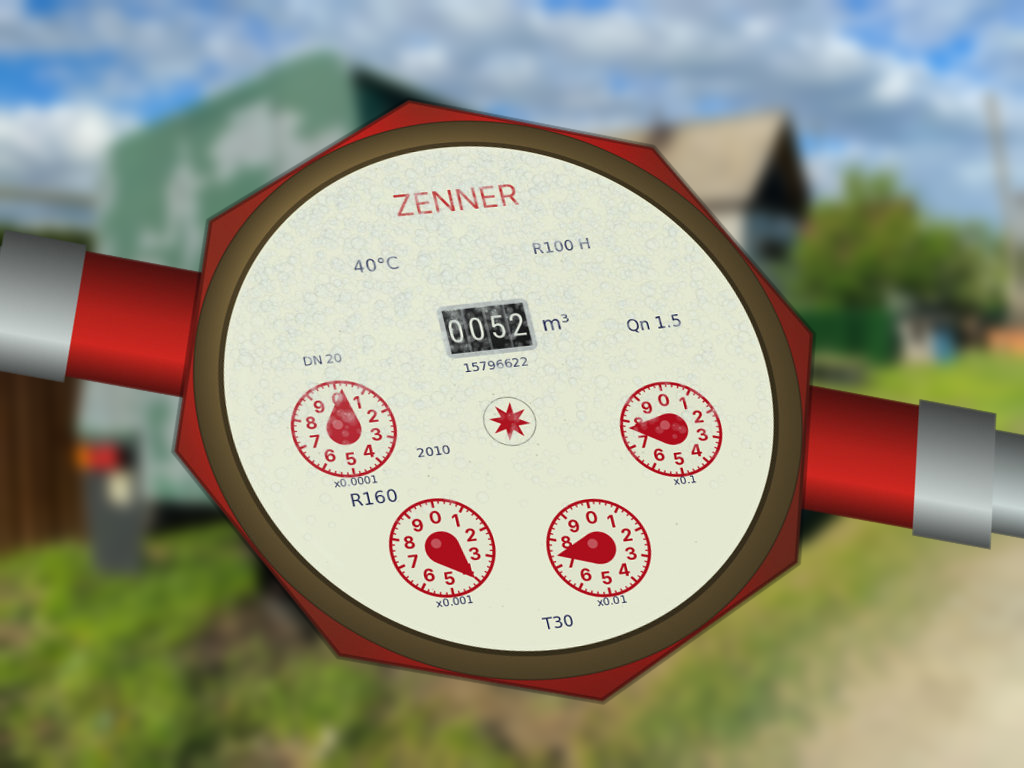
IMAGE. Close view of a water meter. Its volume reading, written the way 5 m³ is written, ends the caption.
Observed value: 52.7740 m³
